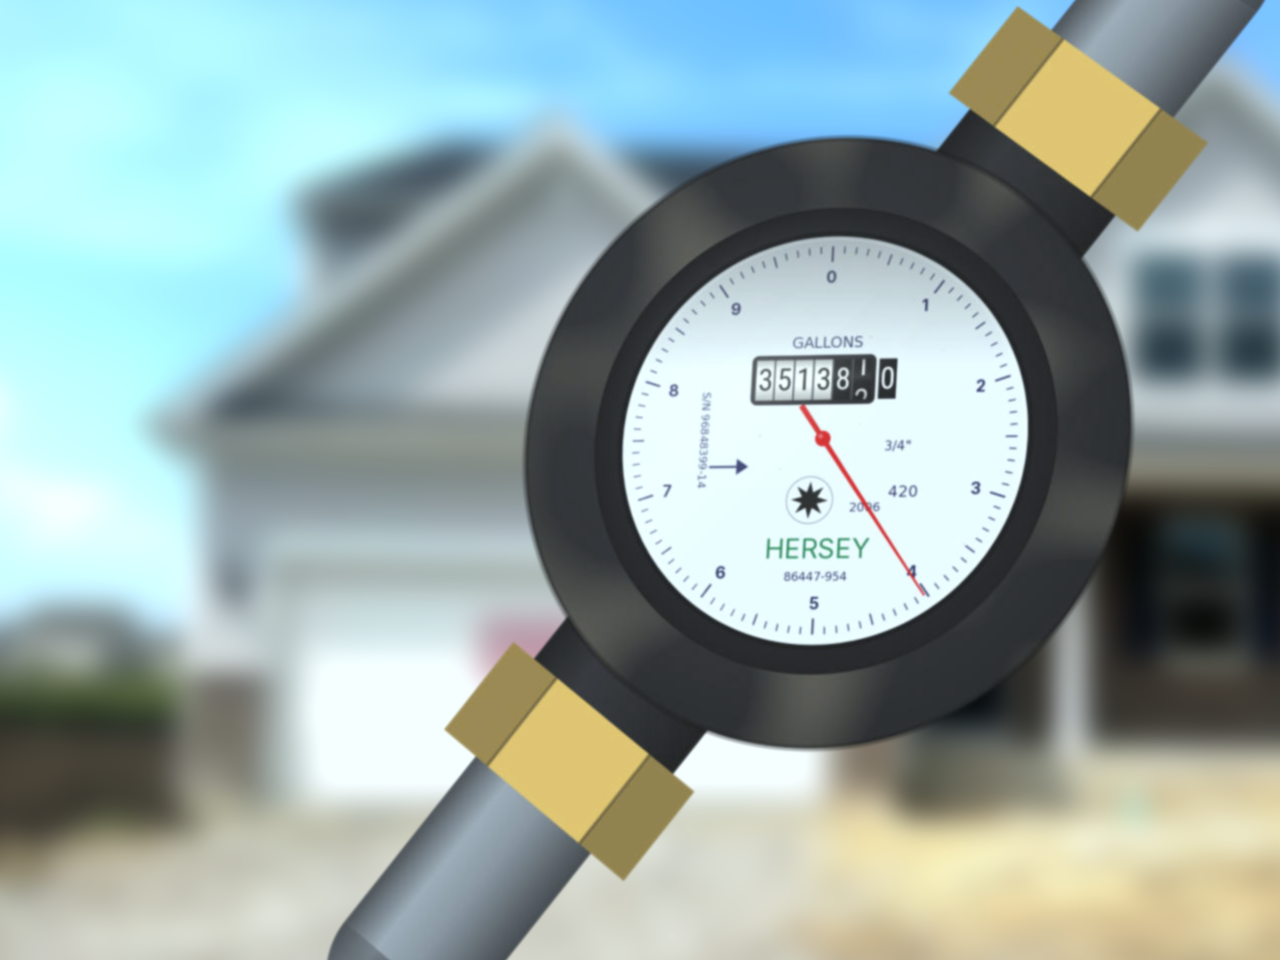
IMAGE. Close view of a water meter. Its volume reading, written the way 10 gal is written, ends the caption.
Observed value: 3513814.0 gal
